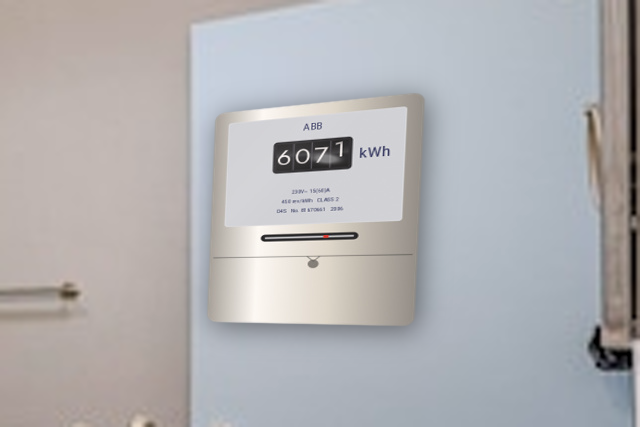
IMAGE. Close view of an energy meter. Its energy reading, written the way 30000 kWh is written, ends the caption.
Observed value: 6071 kWh
